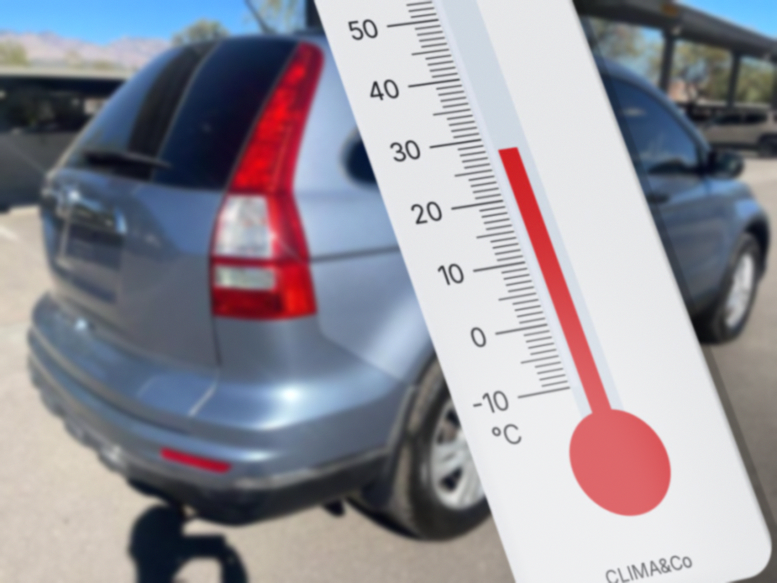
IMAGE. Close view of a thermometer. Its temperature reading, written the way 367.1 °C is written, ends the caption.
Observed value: 28 °C
